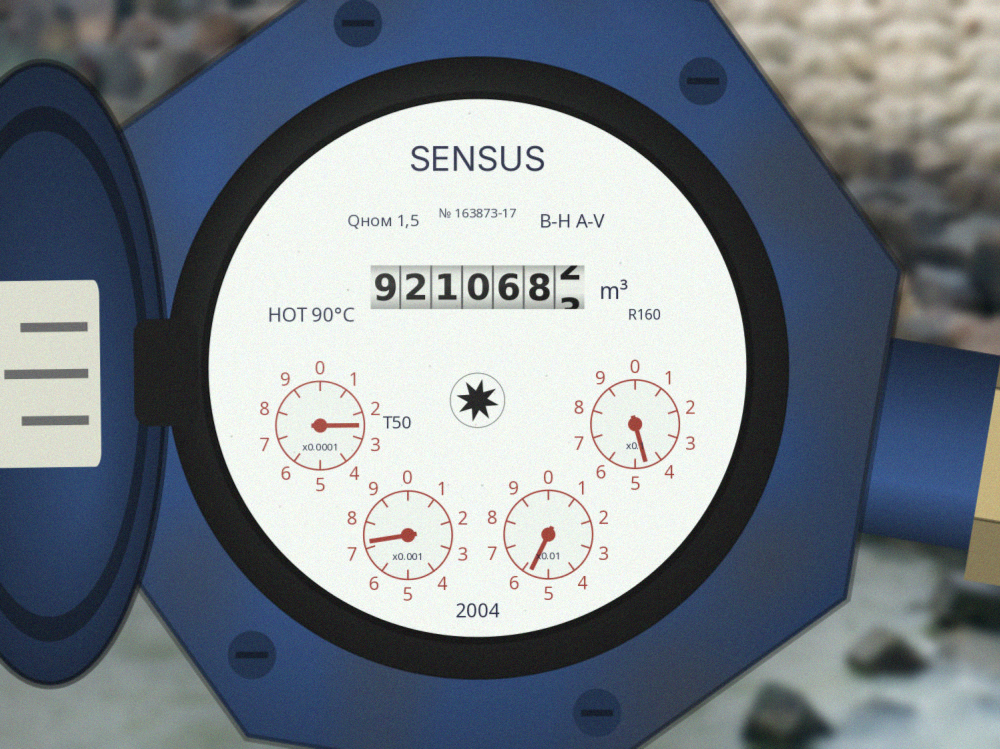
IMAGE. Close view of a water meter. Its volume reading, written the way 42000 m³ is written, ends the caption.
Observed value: 9210682.4572 m³
